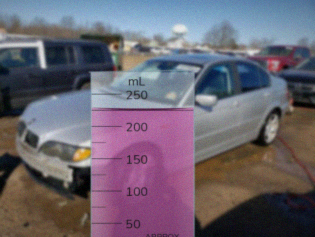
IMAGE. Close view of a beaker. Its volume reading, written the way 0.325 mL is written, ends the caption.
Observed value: 225 mL
